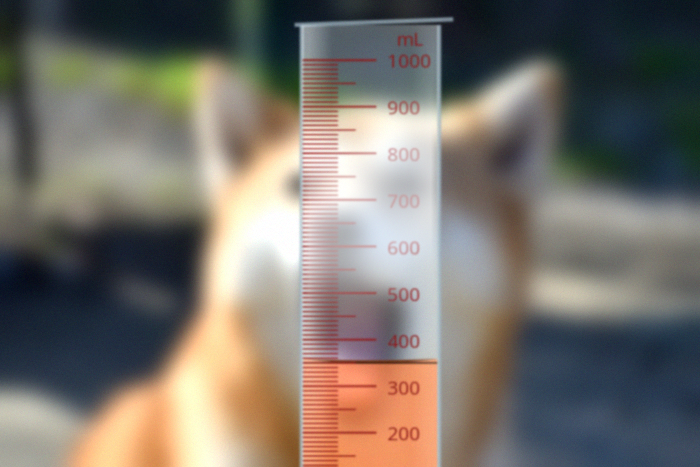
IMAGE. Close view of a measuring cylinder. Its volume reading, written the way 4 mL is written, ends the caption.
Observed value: 350 mL
